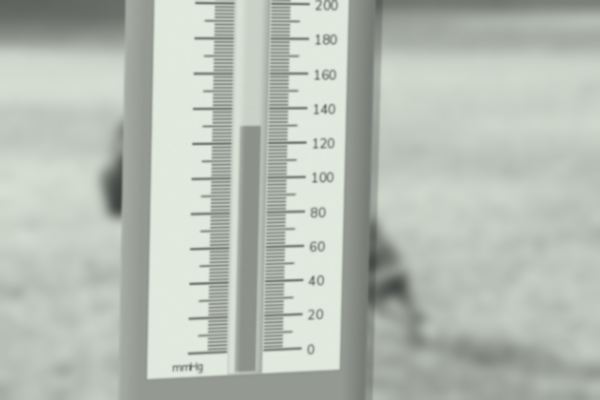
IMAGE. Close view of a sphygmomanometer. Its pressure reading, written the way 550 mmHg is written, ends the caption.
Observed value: 130 mmHg
